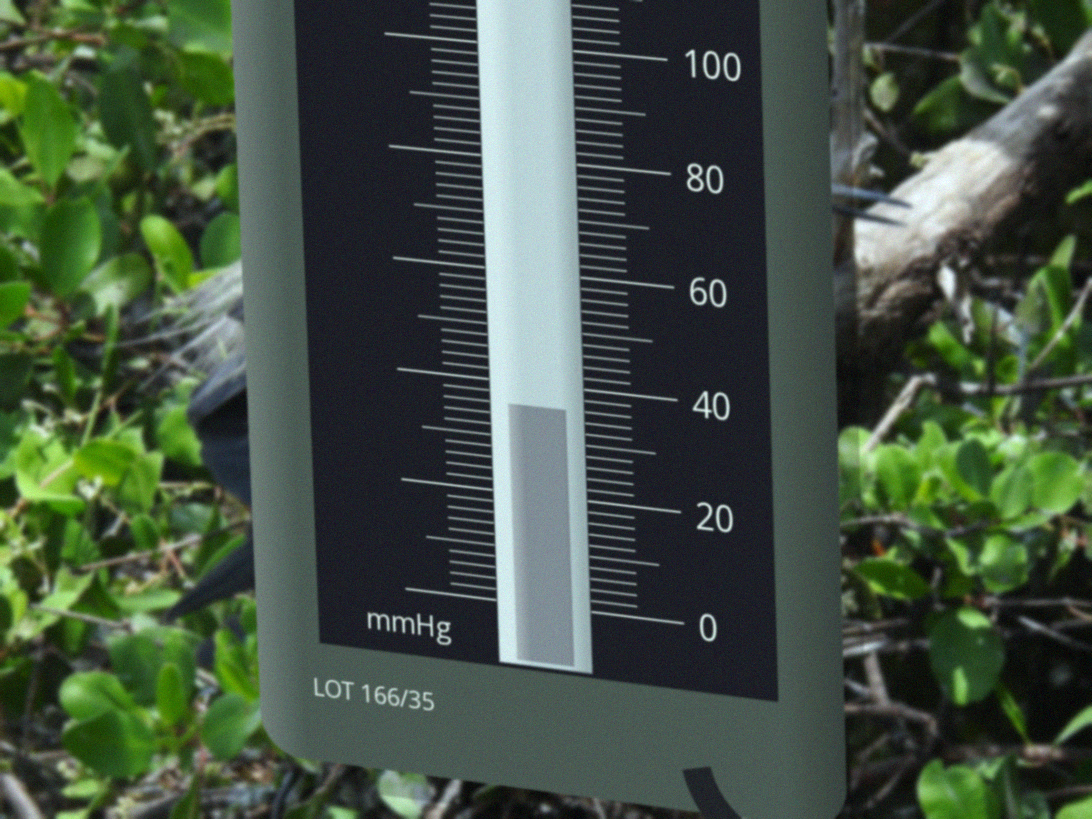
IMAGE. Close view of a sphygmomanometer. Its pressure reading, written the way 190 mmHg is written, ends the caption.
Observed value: 36 mmHg
